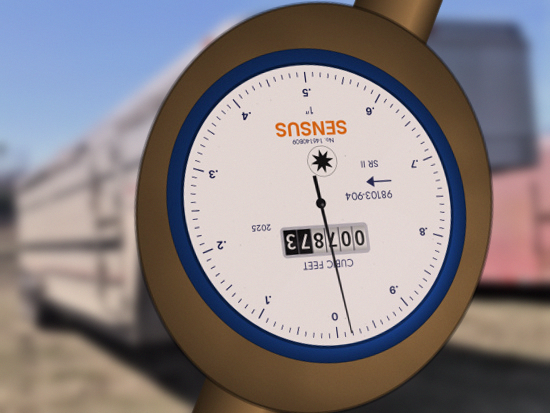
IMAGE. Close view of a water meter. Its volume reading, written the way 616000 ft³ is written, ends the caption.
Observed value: 7872.98 ft³
